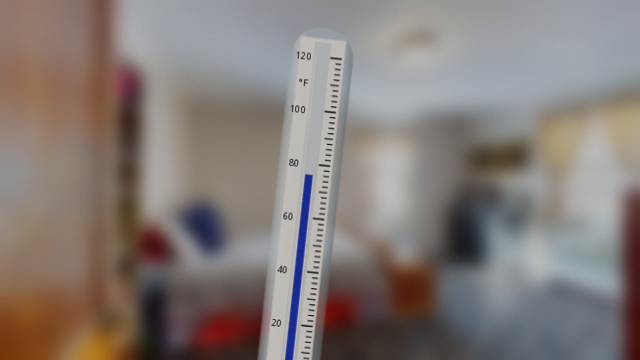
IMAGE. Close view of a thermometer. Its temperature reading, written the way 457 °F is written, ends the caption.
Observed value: 76 °F
